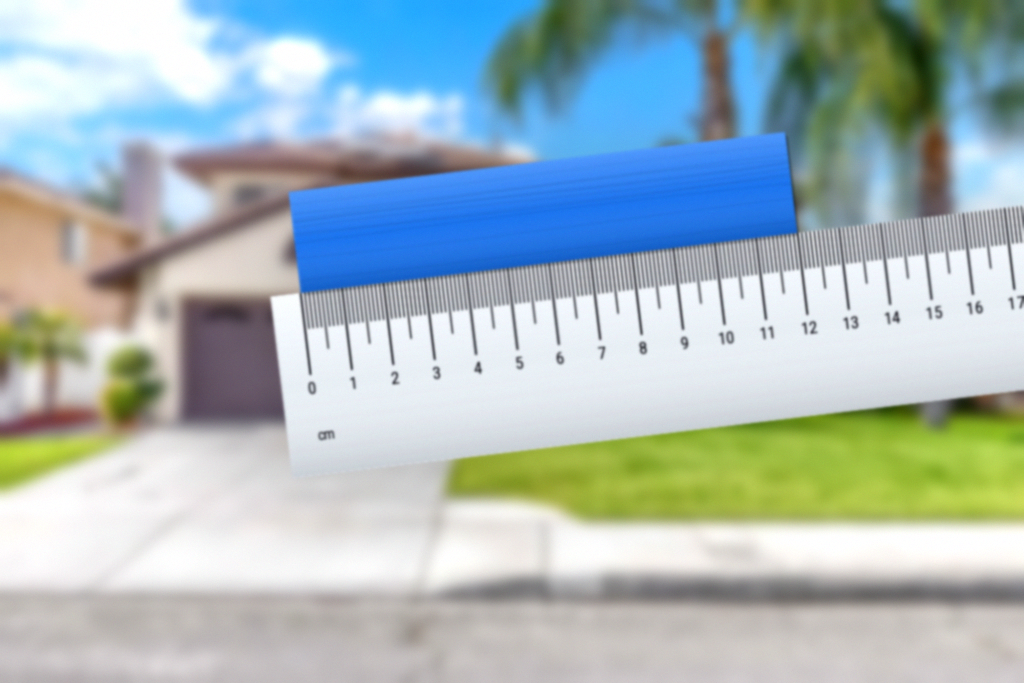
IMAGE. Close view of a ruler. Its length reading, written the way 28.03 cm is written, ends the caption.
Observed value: 12 cm
